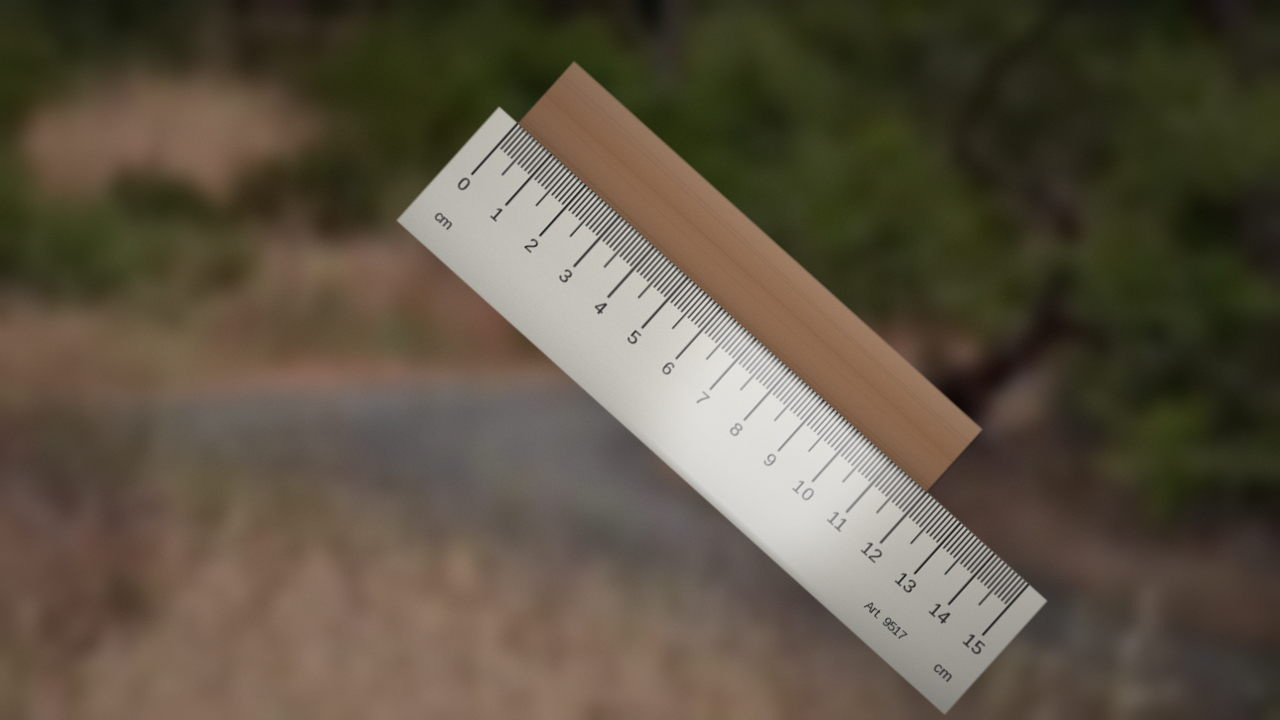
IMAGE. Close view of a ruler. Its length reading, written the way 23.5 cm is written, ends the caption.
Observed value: 12 cm
